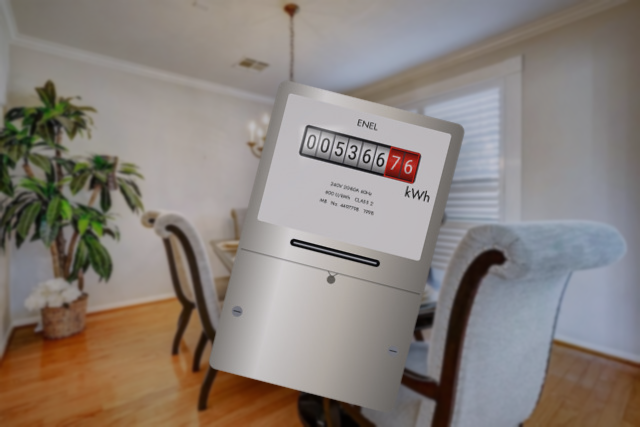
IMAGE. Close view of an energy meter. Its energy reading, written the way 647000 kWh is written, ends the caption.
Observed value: 5366.76 kWh
